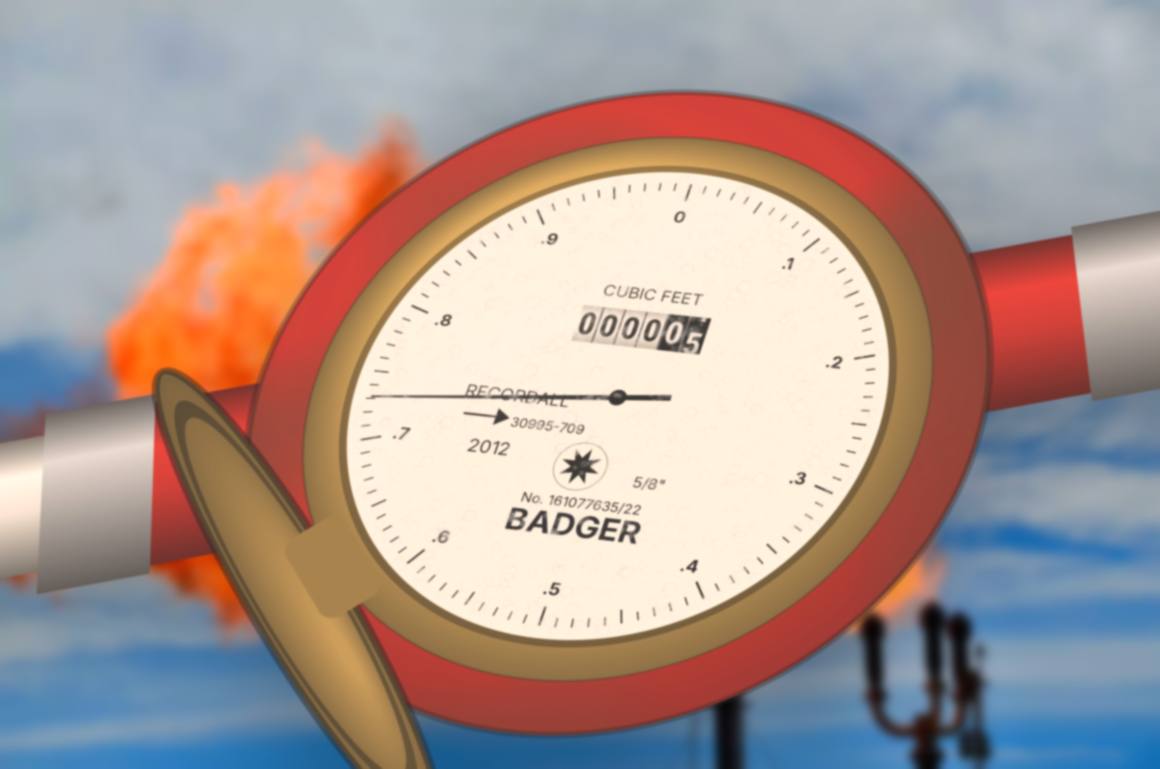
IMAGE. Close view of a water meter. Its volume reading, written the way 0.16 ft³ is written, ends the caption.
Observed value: 4.73 ft³
